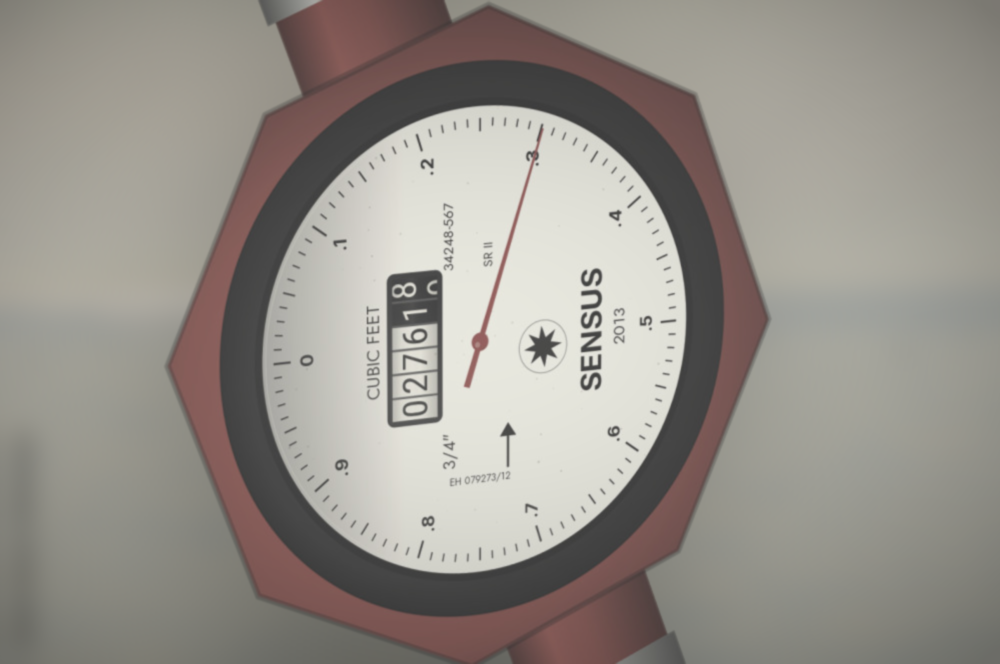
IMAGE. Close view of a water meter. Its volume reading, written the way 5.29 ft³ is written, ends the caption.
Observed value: 27618.30 ft³
